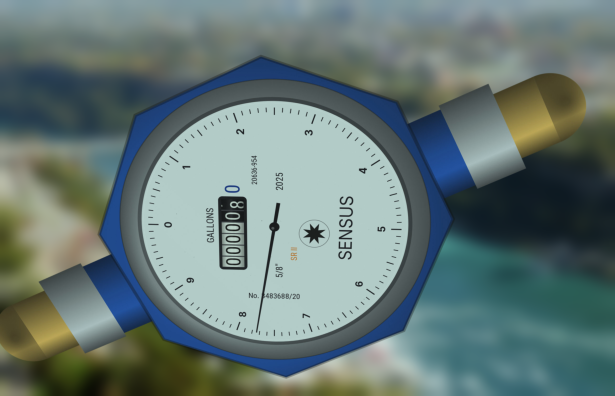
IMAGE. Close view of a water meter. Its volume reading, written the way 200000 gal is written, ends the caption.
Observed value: 77.7 gal
